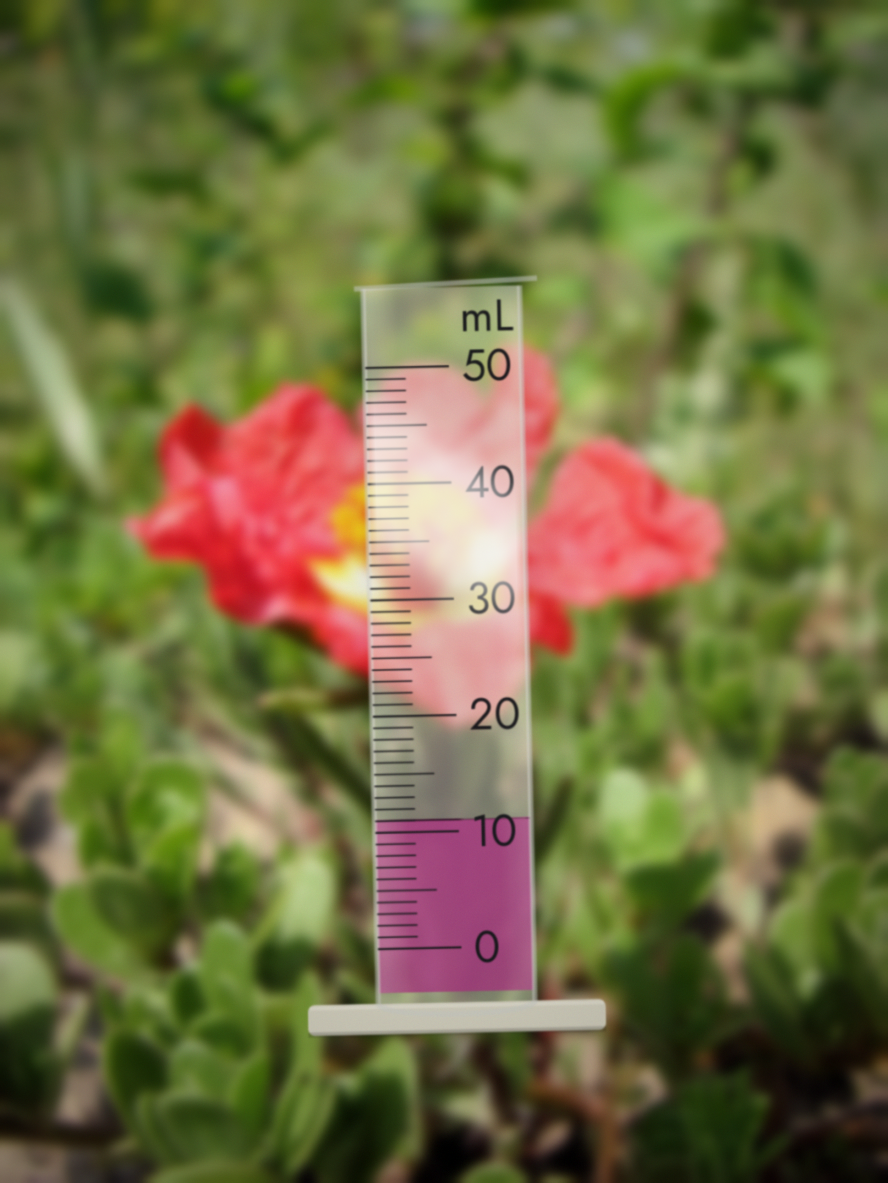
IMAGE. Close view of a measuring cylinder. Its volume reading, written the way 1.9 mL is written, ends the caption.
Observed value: 11 mL
